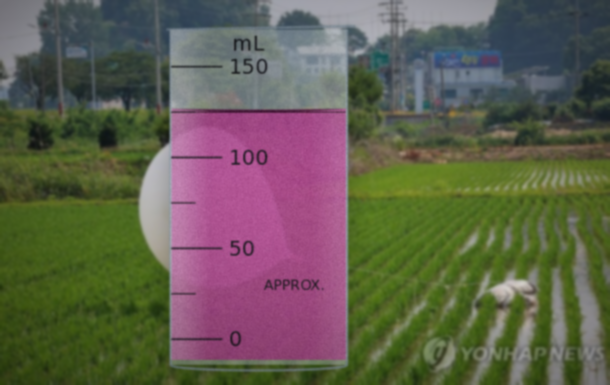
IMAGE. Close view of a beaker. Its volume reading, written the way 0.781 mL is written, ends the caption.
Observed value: 125 mL
